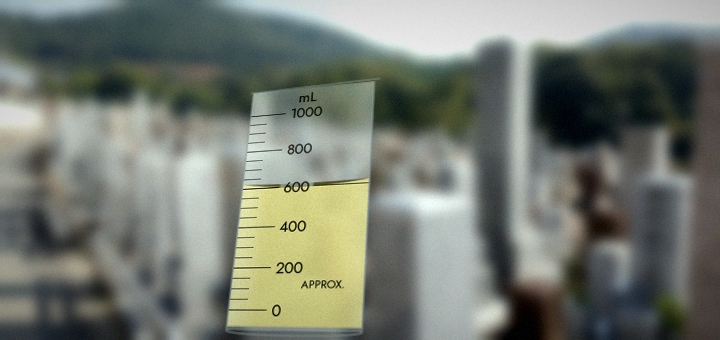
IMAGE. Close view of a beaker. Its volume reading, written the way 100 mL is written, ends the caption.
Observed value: 600 mL
